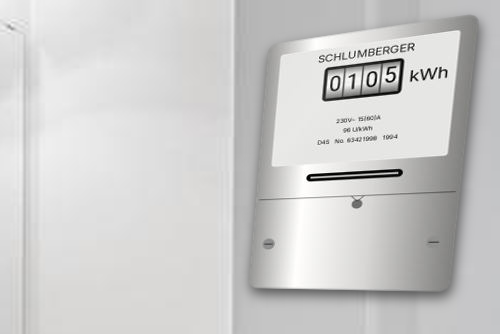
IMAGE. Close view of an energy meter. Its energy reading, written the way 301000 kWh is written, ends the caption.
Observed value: 105 kWh
